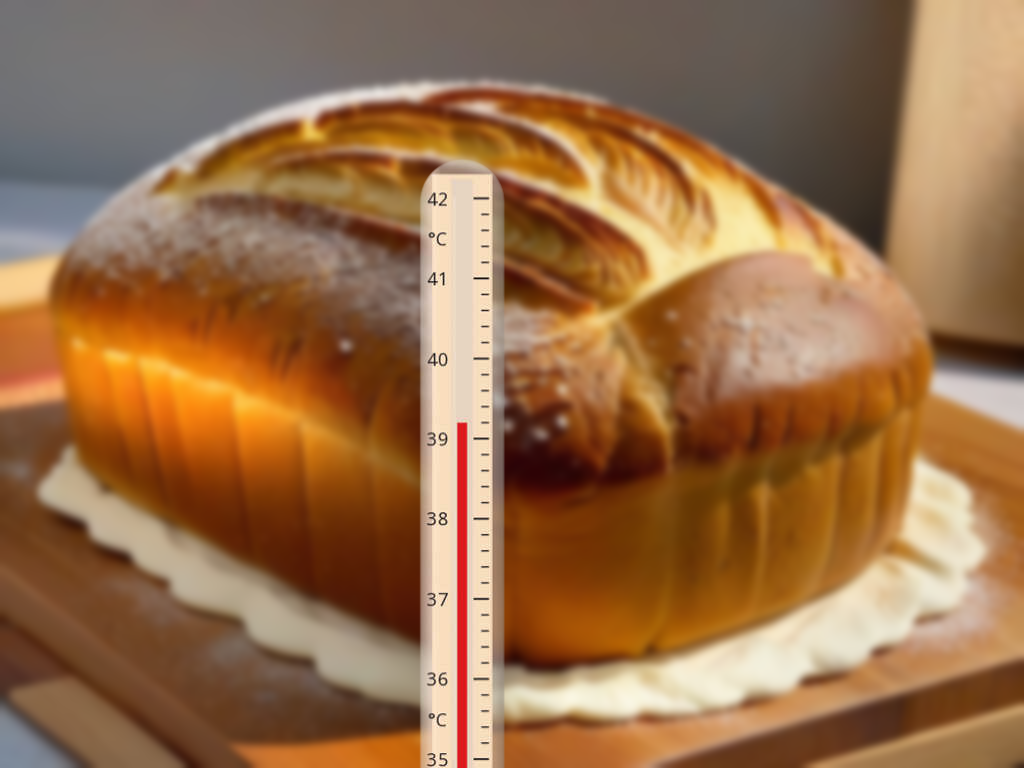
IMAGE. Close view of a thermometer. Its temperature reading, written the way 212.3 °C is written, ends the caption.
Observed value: 39.2 °C
